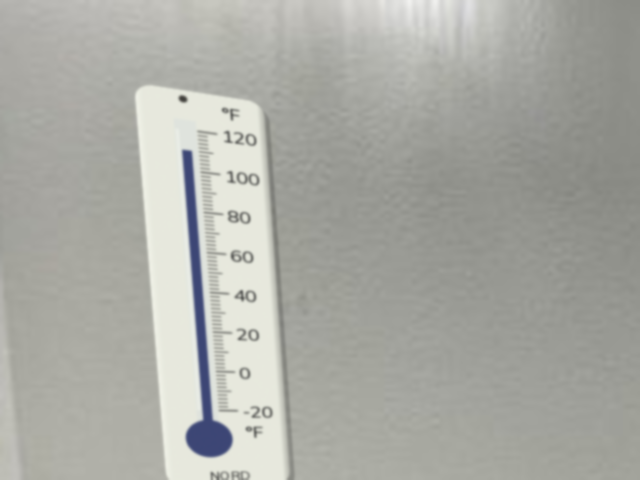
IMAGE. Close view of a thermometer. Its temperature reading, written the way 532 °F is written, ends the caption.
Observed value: 110 °F
